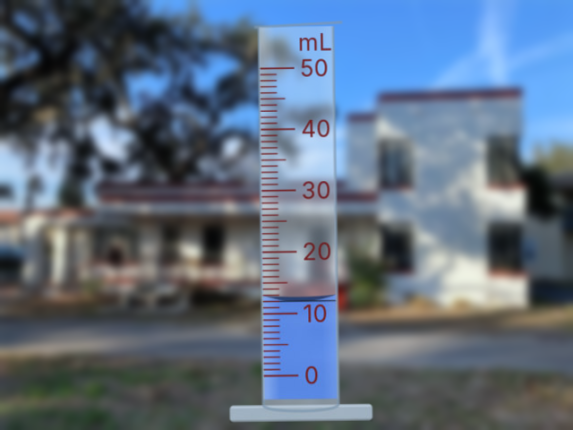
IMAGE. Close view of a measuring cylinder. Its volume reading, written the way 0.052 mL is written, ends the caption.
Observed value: 12 mL
